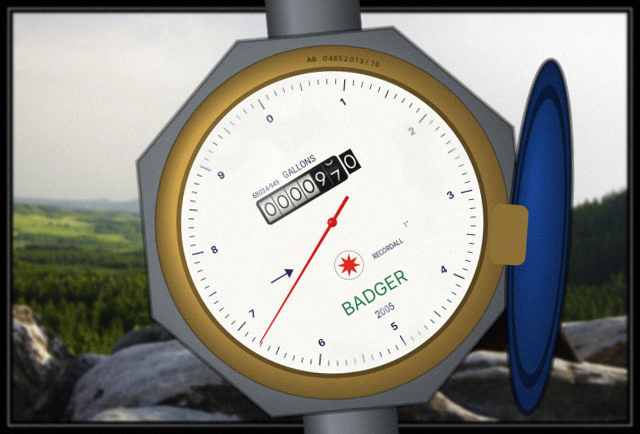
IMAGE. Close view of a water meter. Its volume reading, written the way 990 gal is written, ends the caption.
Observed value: 966.7 gal
